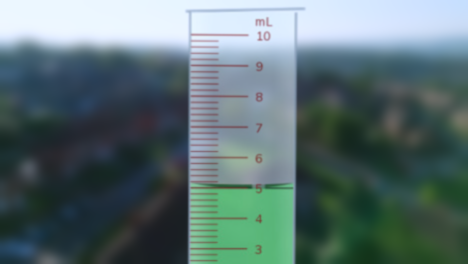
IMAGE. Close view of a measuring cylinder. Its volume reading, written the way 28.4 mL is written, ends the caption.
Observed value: 5 mL
